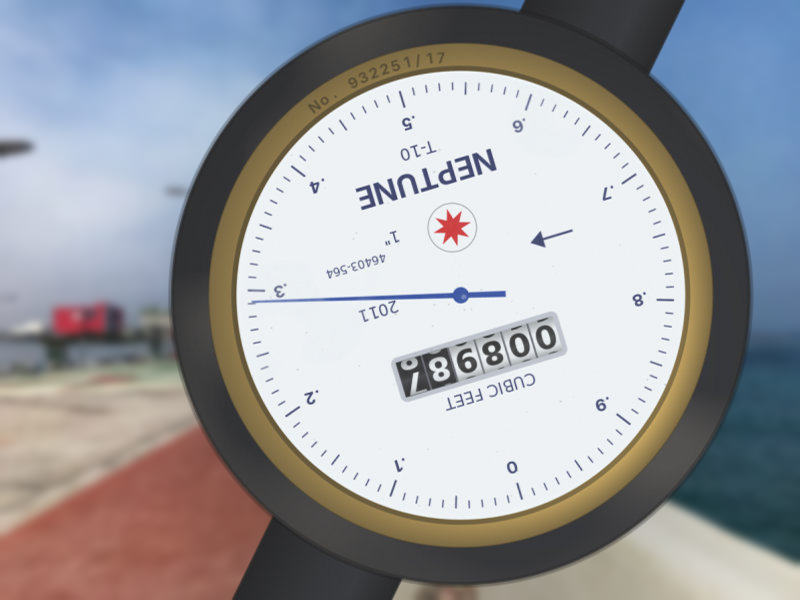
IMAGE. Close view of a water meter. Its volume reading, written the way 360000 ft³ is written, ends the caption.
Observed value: 8987.29 ft³
